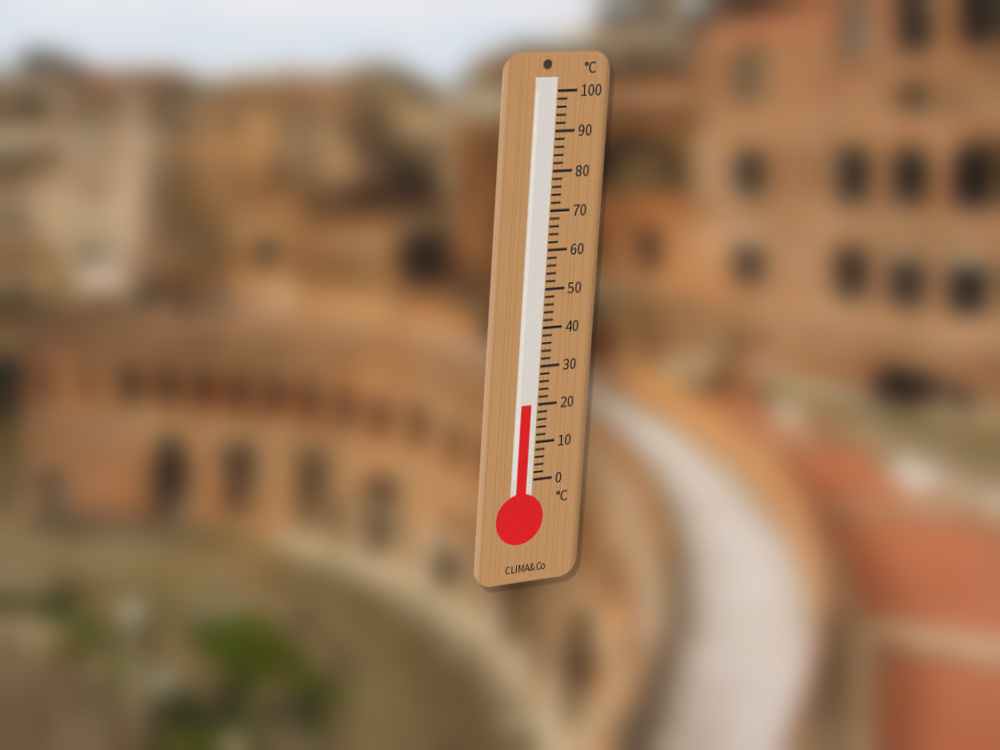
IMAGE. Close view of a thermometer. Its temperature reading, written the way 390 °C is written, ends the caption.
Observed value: 20 °C
